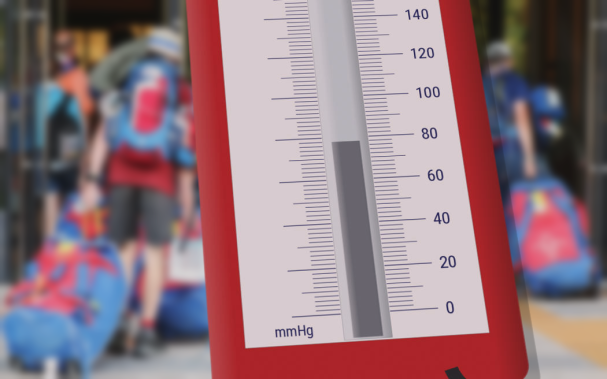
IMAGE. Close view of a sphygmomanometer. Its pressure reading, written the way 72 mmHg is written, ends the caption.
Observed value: 78 mmHg
